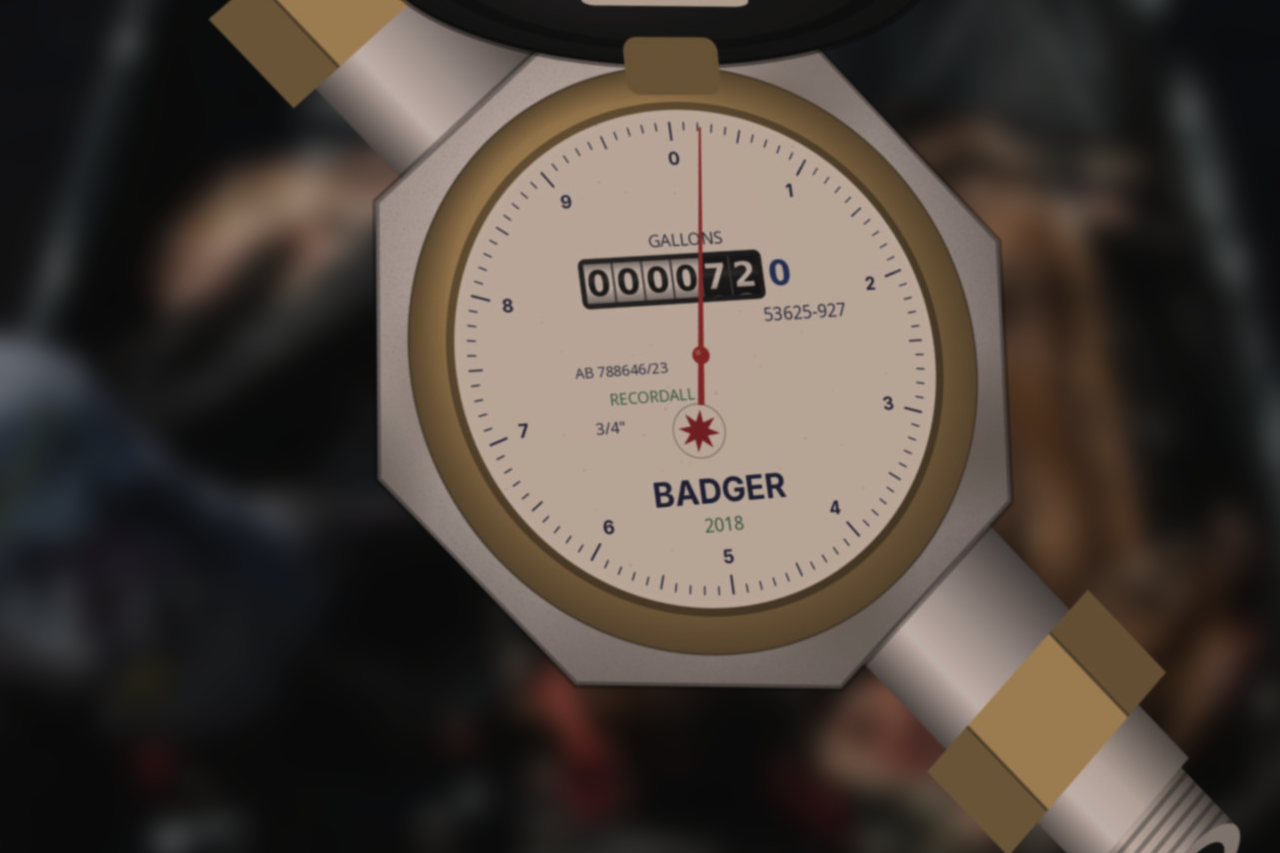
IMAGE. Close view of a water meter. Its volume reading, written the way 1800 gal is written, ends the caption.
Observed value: 720.2 gal
